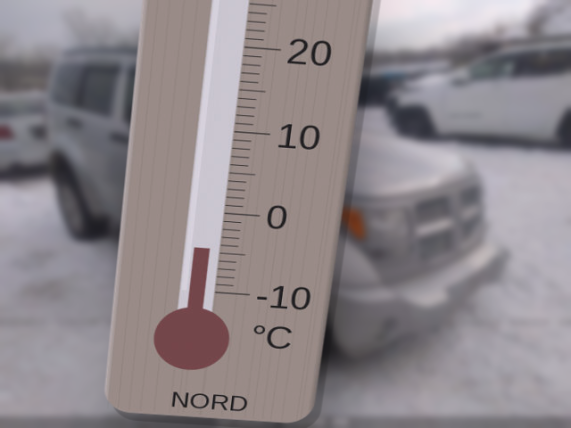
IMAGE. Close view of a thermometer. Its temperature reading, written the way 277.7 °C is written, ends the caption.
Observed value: -4.5 °C
